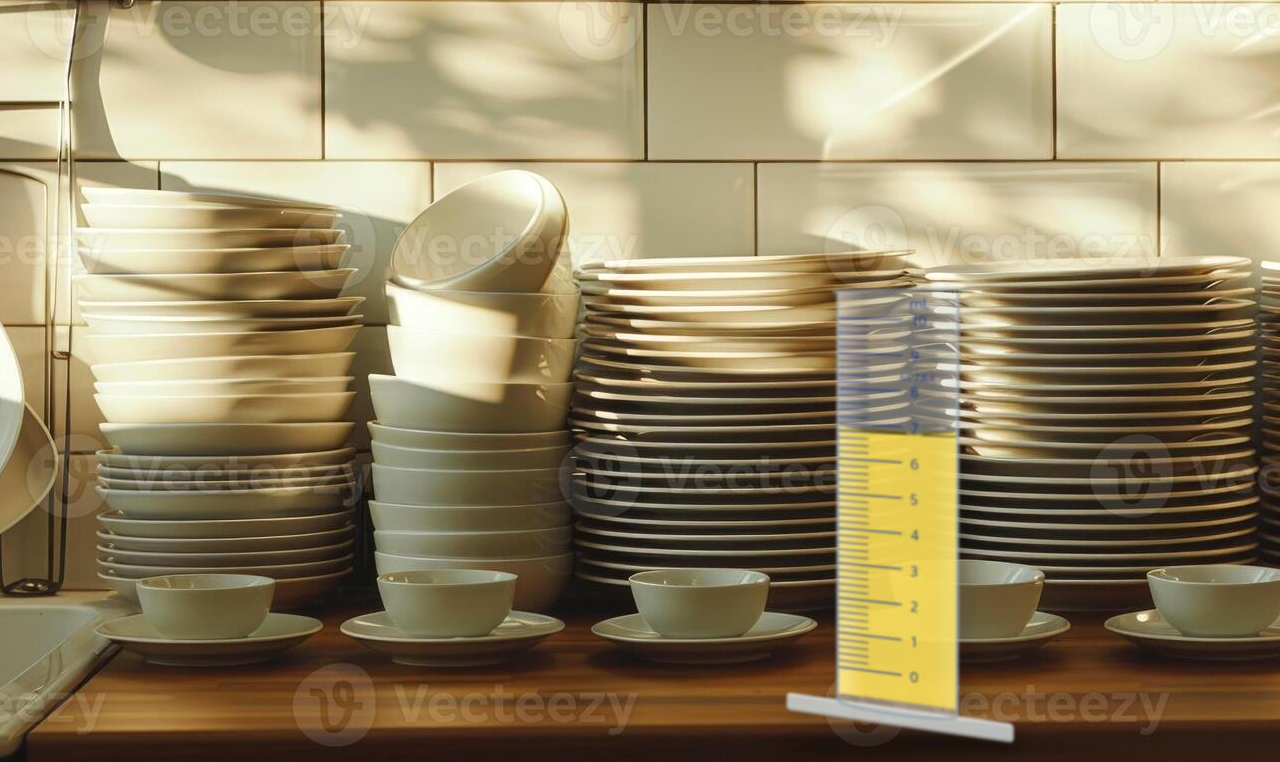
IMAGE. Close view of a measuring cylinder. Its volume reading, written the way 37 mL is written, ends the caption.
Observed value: 6.8 mL
